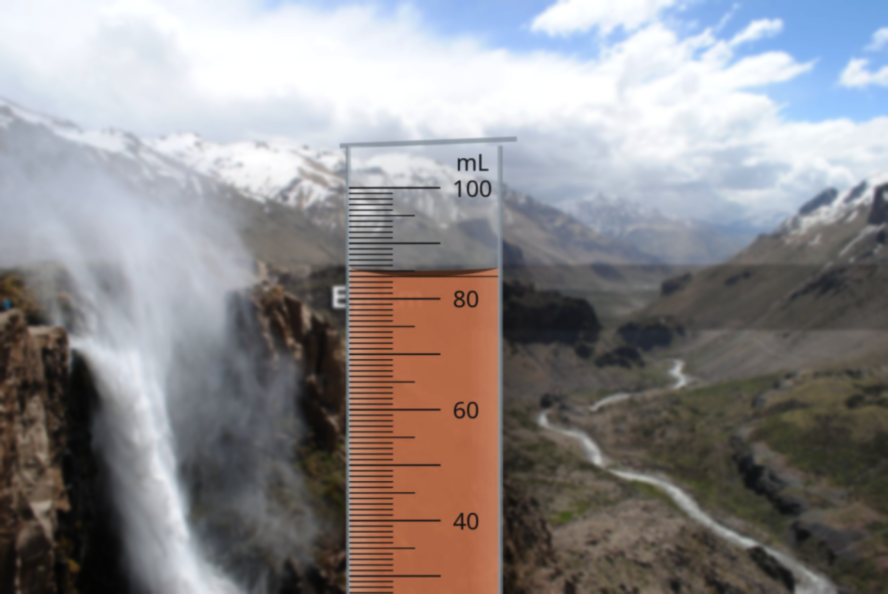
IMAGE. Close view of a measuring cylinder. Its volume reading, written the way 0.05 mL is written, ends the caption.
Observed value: 84 mL
